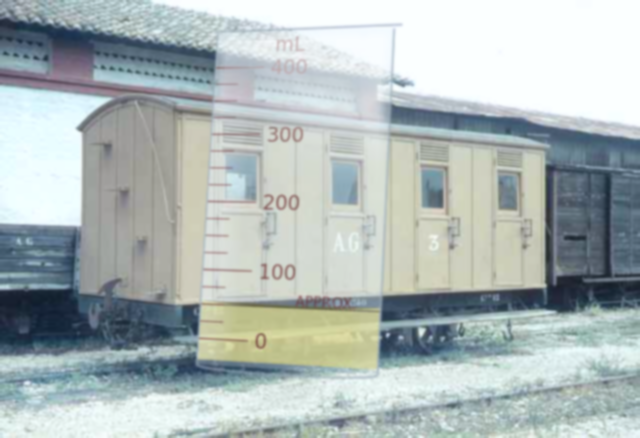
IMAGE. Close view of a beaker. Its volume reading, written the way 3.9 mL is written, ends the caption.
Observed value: 50 mL
